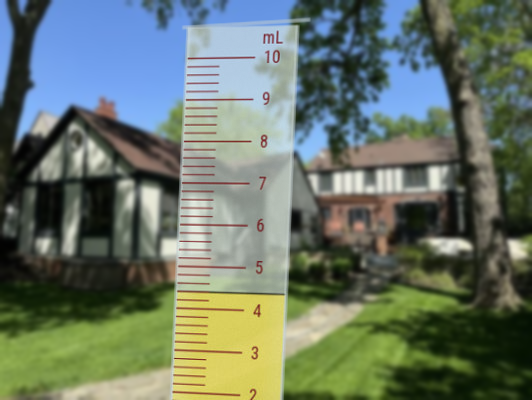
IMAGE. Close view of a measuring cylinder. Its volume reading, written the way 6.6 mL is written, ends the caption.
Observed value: 4.4 mL
